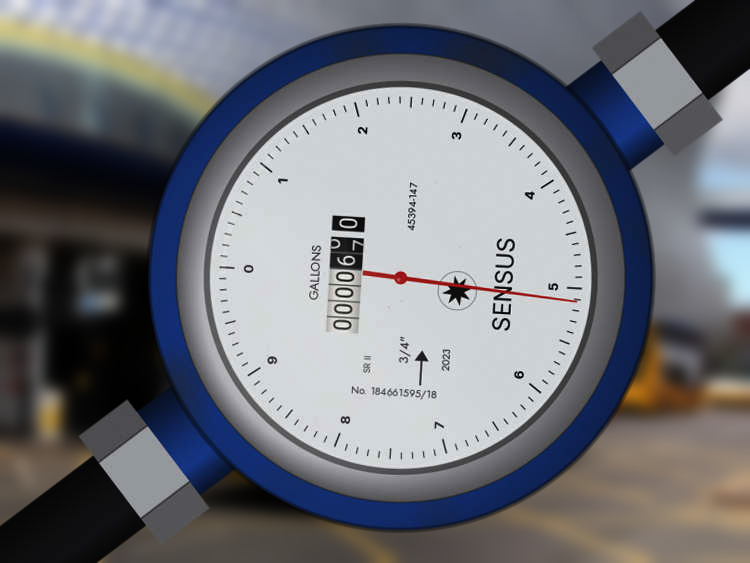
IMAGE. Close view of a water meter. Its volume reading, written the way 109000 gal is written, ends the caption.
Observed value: 665.1 gal
